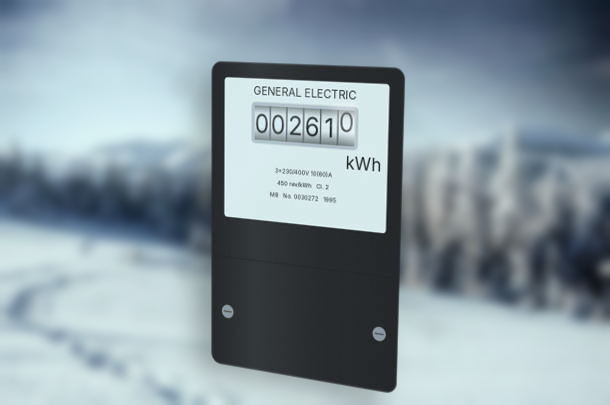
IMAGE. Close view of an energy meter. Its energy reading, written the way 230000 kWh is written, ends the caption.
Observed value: 2610 kWh
